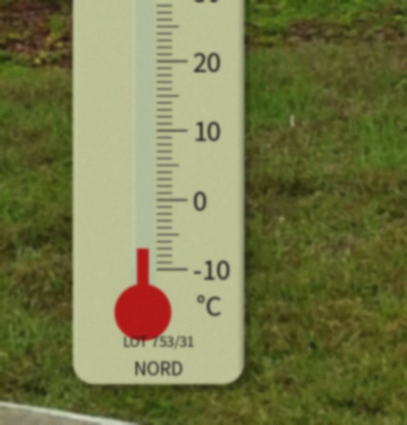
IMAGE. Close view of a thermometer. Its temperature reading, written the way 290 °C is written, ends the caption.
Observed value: -7 °C
